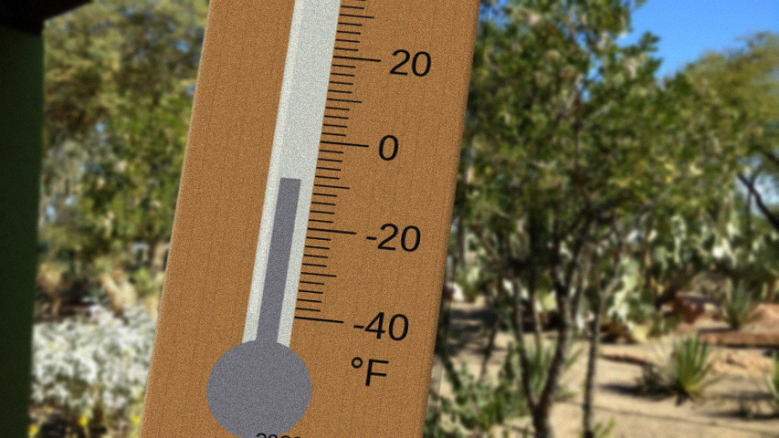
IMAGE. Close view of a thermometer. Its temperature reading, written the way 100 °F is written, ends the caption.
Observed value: -9 °F
